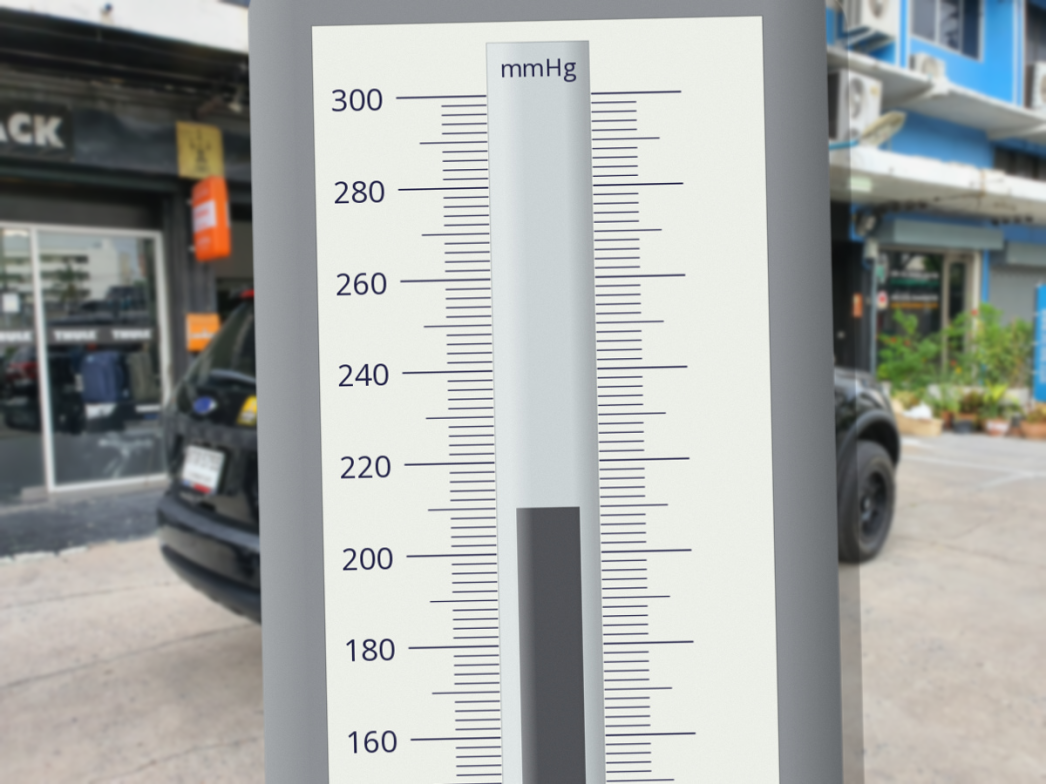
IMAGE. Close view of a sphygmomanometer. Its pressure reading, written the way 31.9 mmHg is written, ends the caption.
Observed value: 210 mmHg
